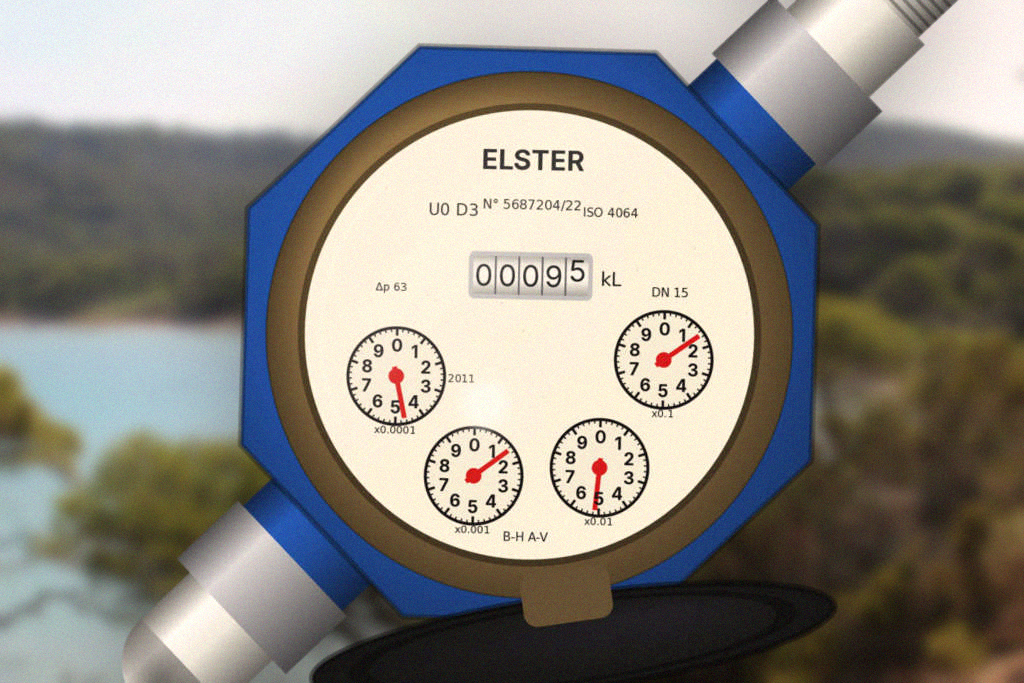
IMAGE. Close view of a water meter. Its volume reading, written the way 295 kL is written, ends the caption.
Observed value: 95.1514 kL
